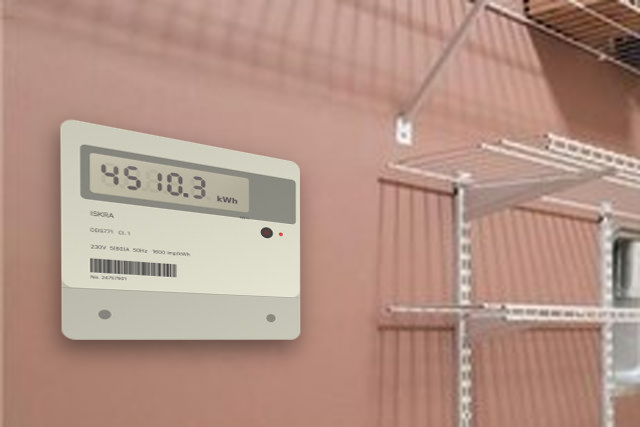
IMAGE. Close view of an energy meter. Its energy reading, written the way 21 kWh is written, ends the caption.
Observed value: 4510.3 kWh
